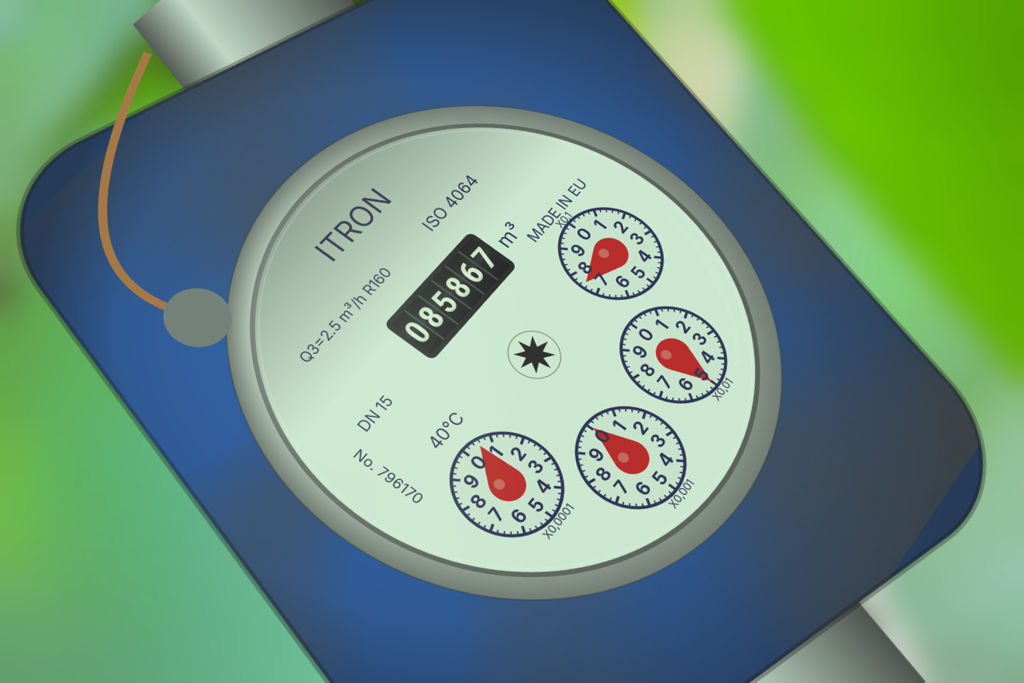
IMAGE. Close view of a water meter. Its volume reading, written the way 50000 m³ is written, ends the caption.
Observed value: 85867.7500 m³
